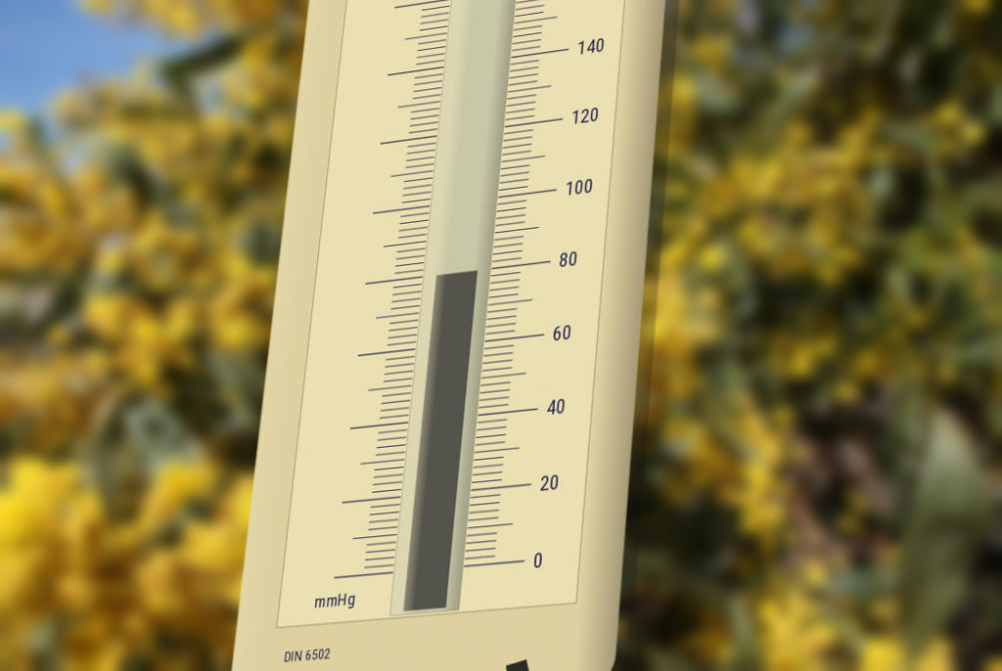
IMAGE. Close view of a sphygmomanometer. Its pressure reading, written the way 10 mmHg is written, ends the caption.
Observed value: 80 mmHg
